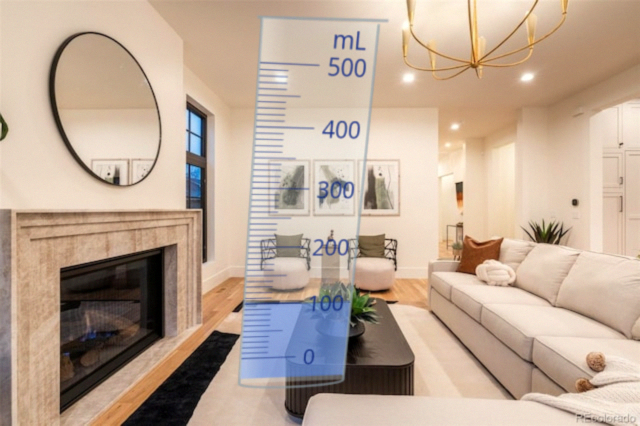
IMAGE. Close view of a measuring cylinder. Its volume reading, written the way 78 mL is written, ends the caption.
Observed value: 100 mL
